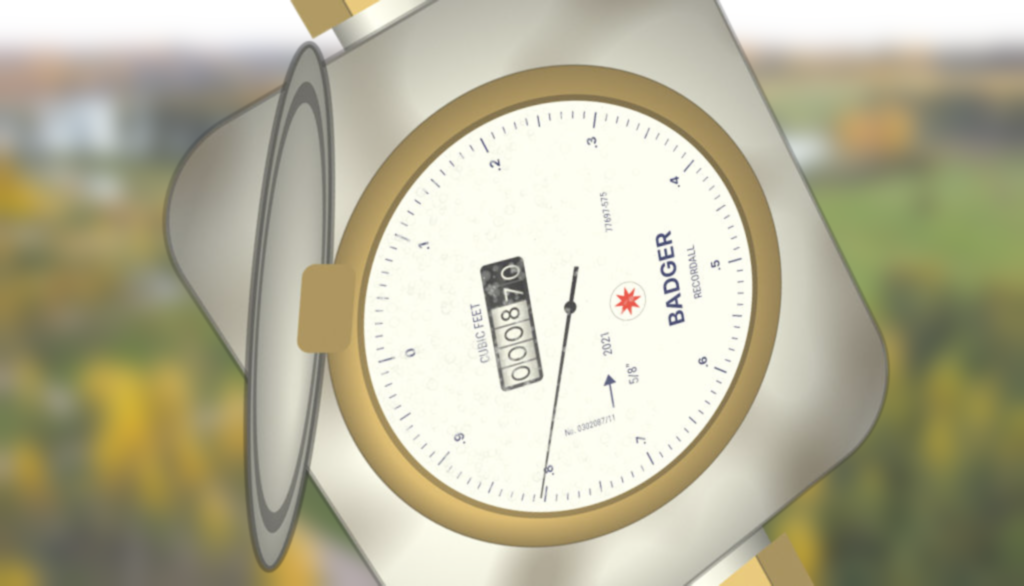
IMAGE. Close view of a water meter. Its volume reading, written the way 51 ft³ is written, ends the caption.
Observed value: 869.80 ft³
